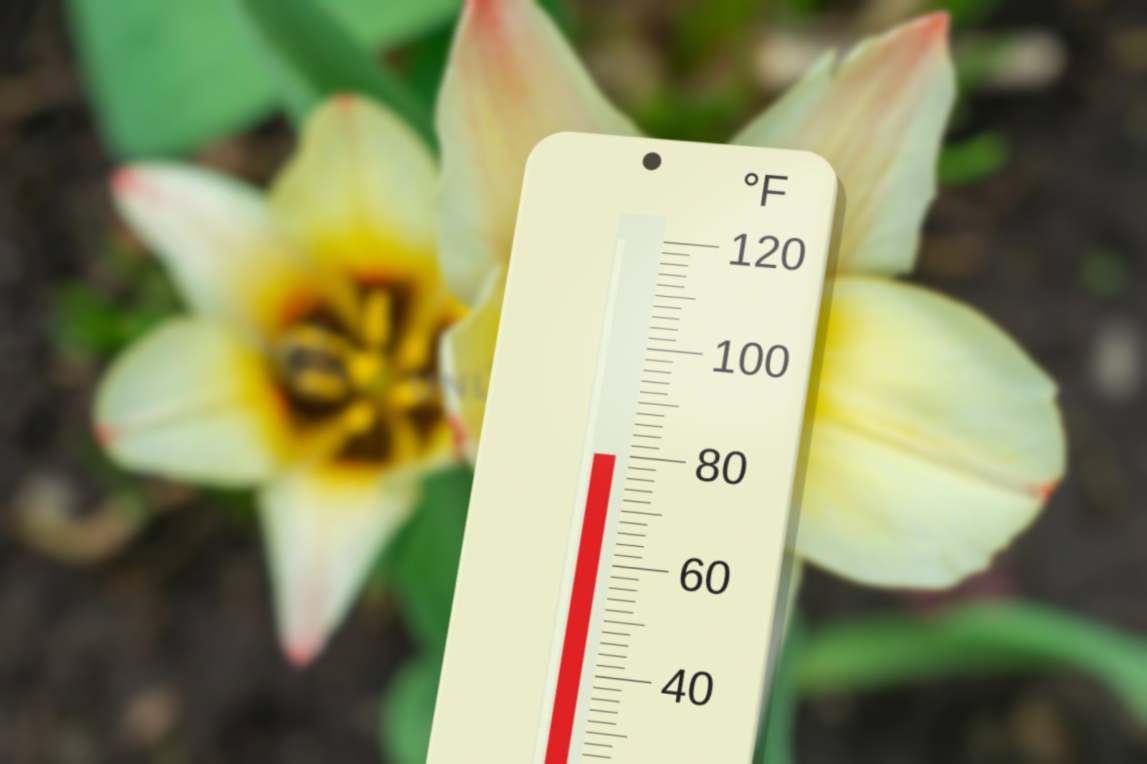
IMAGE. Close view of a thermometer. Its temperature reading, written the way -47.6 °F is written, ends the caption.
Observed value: 80 °F
